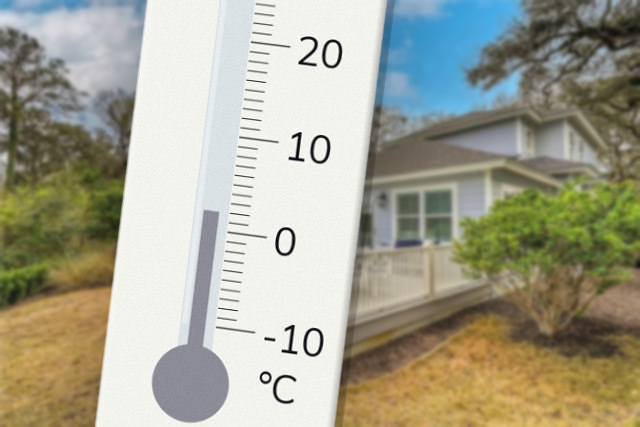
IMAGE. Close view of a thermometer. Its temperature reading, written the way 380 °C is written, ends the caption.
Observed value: 2 °C
